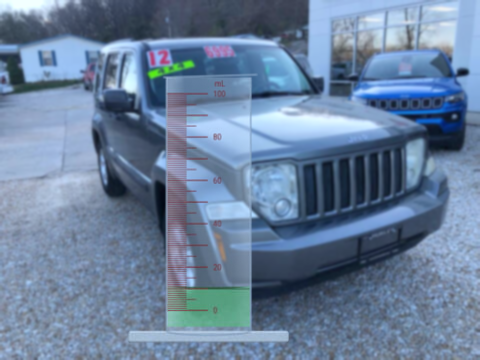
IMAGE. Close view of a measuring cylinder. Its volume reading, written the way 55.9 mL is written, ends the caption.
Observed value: 10 mL
